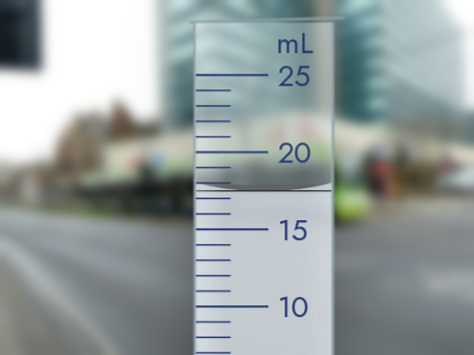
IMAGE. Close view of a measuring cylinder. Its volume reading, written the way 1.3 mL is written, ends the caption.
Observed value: 17.5 mL
